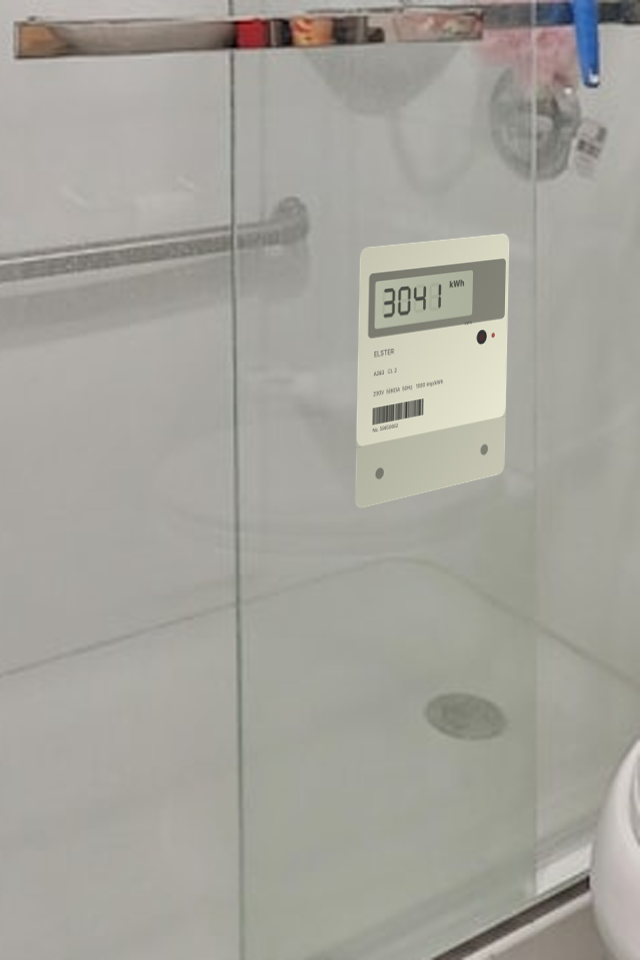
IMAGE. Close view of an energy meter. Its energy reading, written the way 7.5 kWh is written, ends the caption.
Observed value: 3041 kWh
